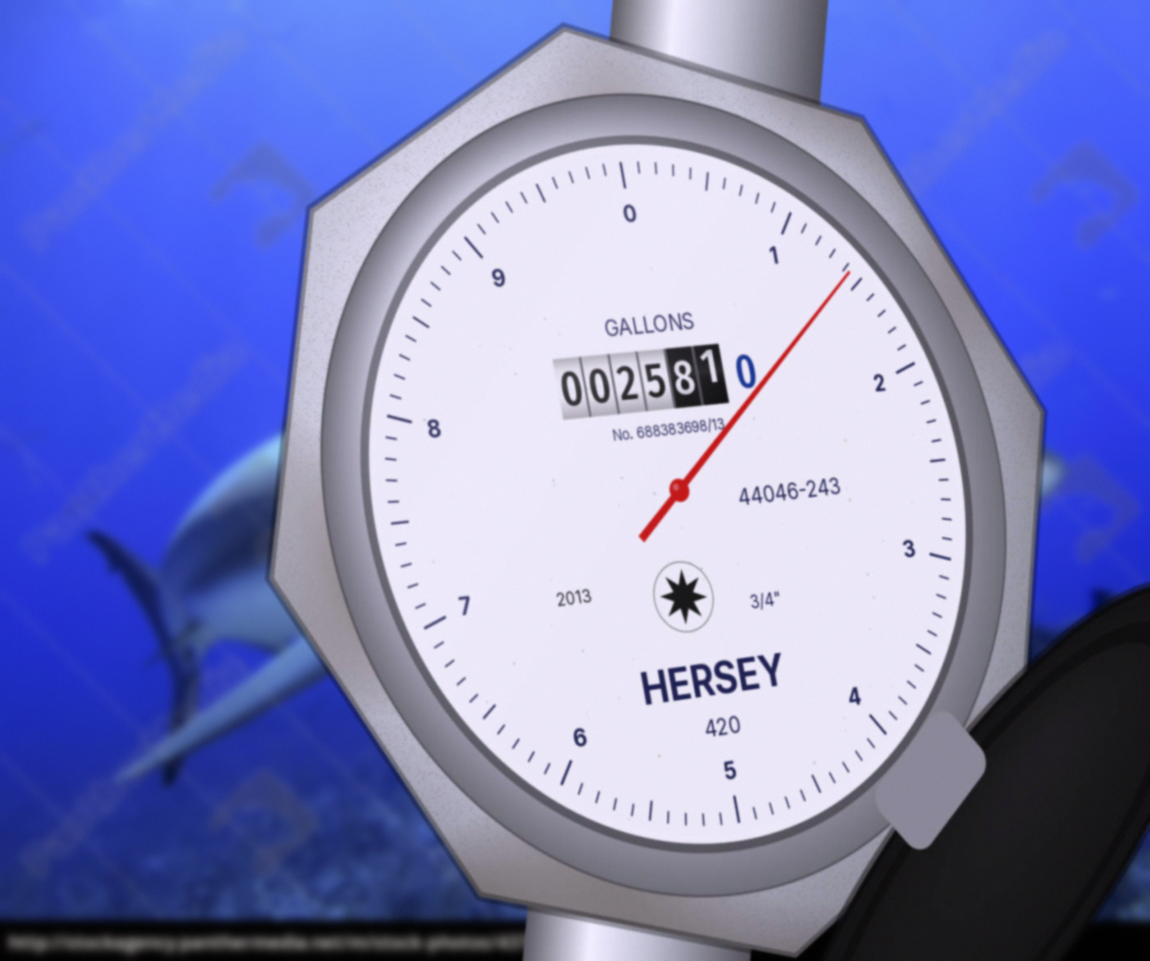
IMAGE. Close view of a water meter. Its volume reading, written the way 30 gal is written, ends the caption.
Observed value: 25811.4 gal
